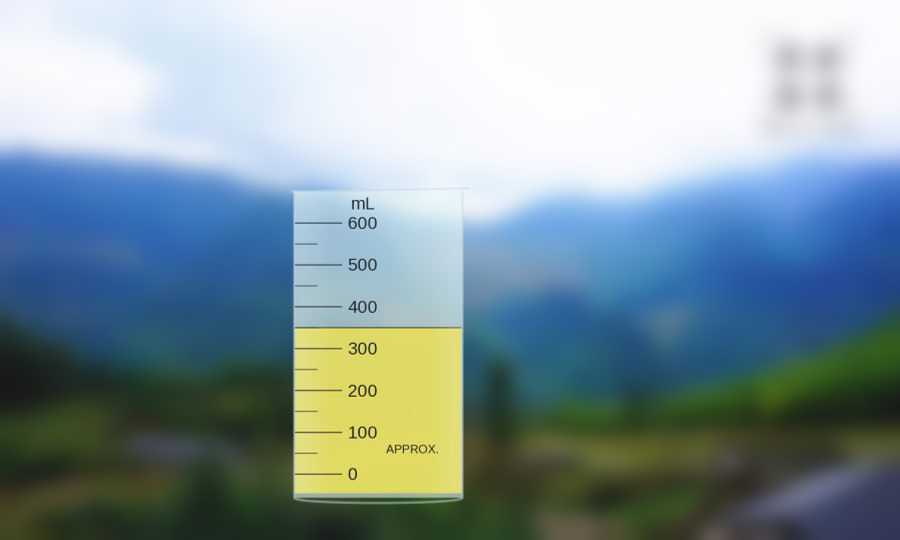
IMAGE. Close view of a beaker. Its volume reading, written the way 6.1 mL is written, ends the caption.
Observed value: 350 mL
